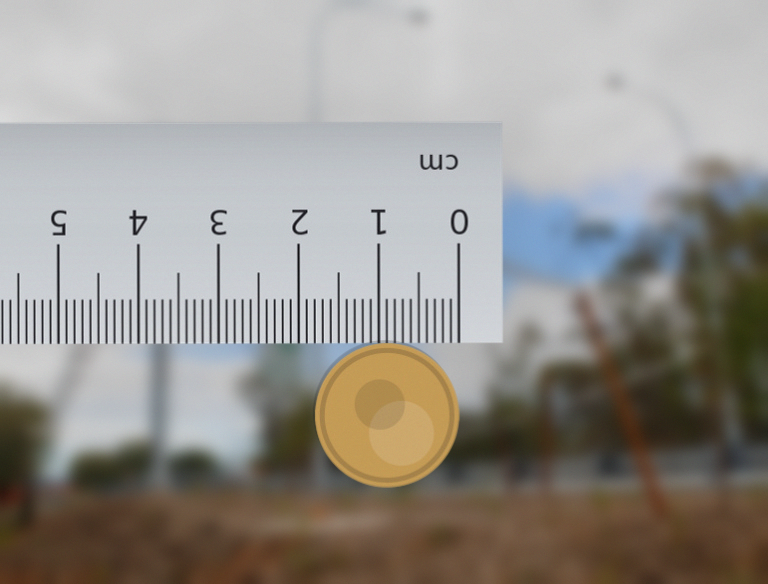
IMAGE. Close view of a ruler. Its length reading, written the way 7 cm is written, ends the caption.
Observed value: 1.8 cm
